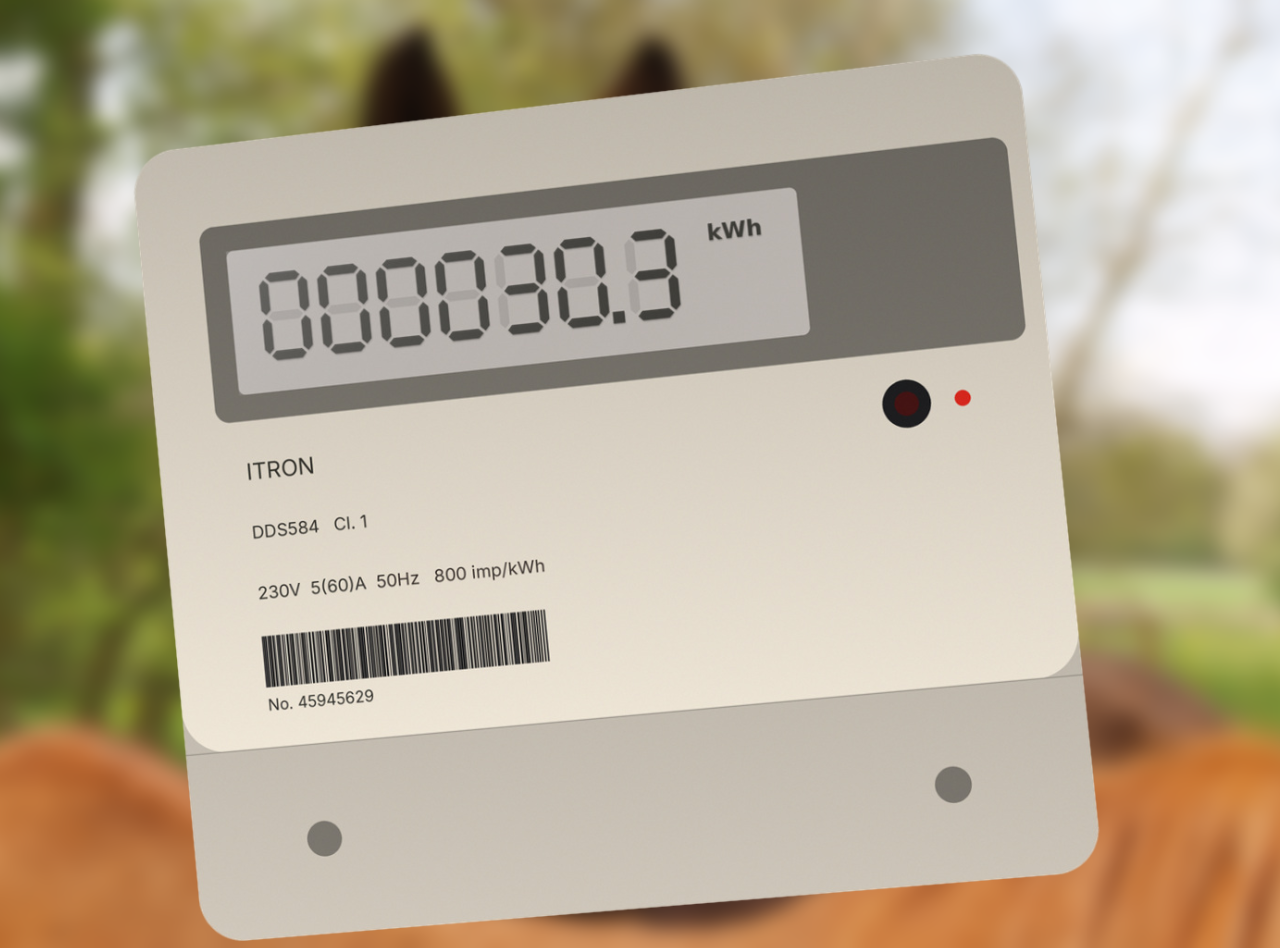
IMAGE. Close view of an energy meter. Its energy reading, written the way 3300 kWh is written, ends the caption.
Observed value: 30.3 kWh
